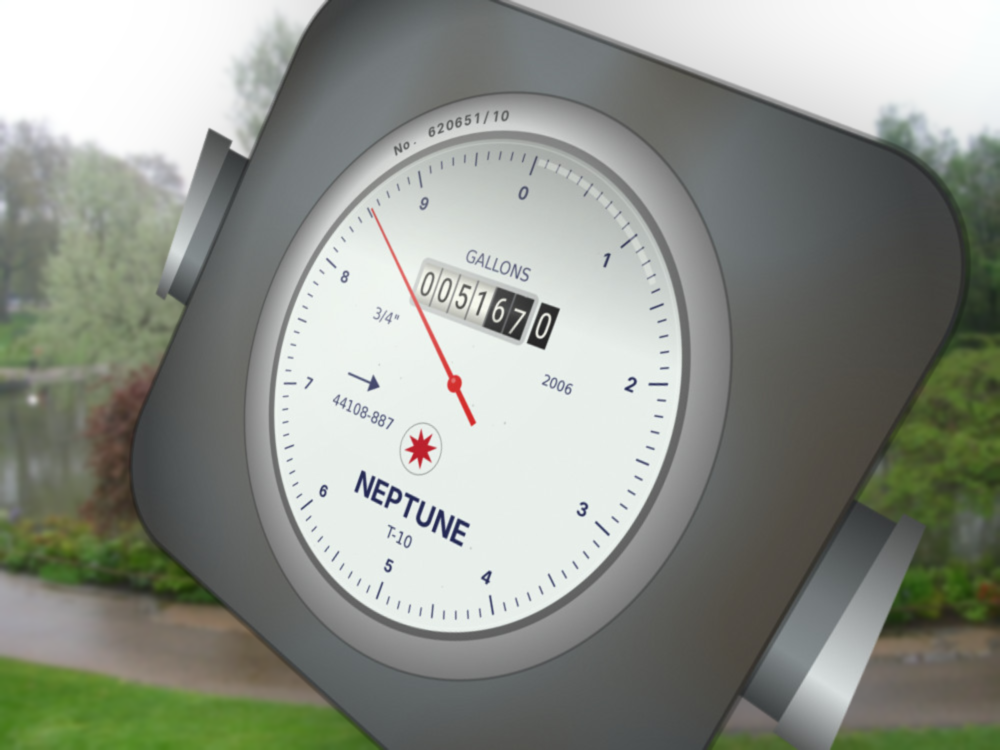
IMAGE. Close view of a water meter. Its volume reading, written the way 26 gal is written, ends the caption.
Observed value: 51668.5 gal
